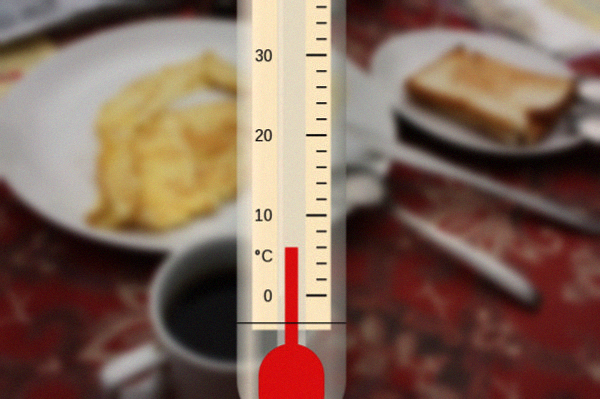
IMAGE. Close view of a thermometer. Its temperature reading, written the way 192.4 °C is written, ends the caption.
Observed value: 6 °C
